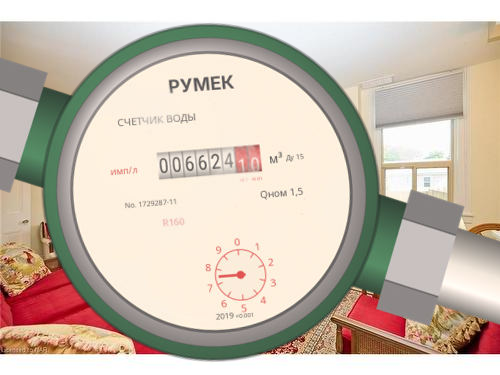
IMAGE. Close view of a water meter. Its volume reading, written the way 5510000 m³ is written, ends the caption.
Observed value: 6624.097 m³
